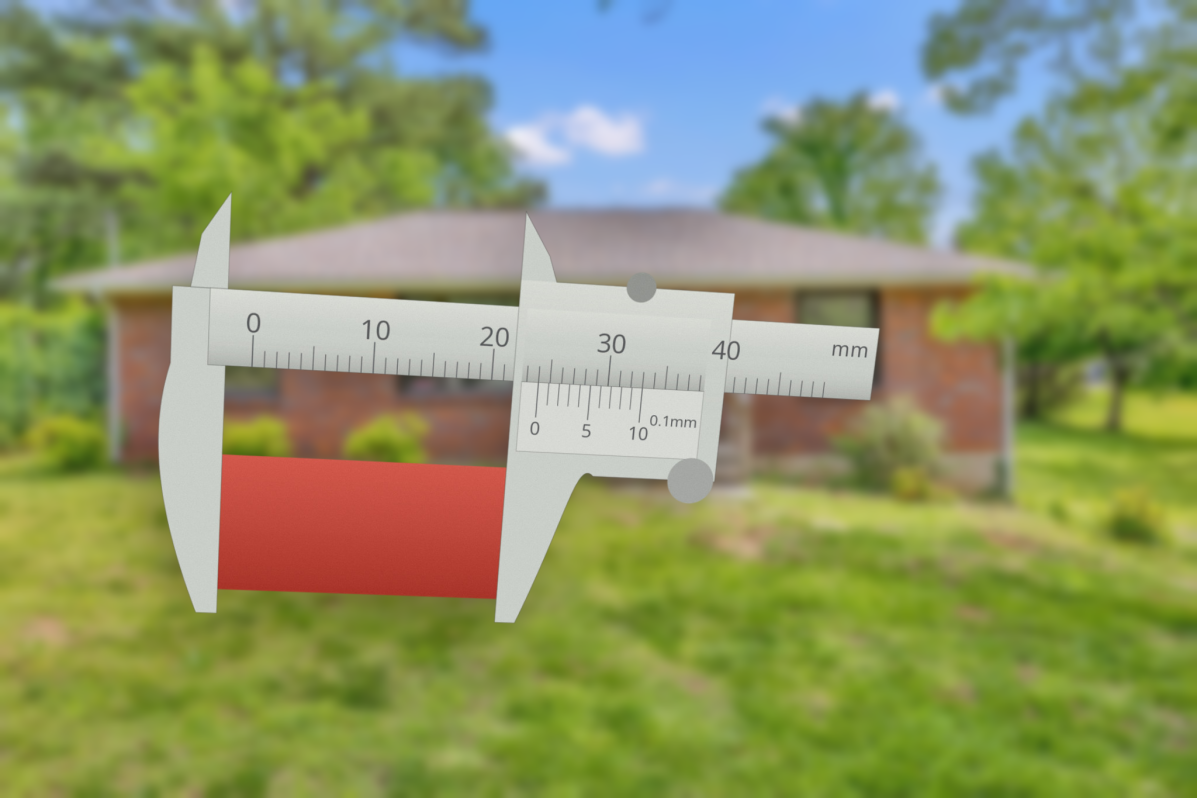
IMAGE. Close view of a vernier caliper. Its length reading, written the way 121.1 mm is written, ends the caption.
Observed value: 24.0 mm
